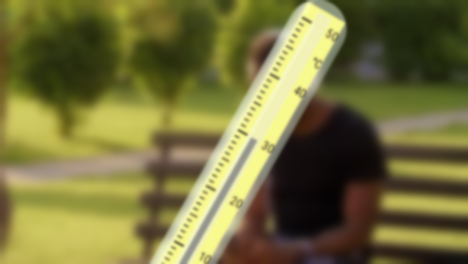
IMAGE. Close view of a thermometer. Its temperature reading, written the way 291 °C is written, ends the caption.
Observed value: 30 °C
